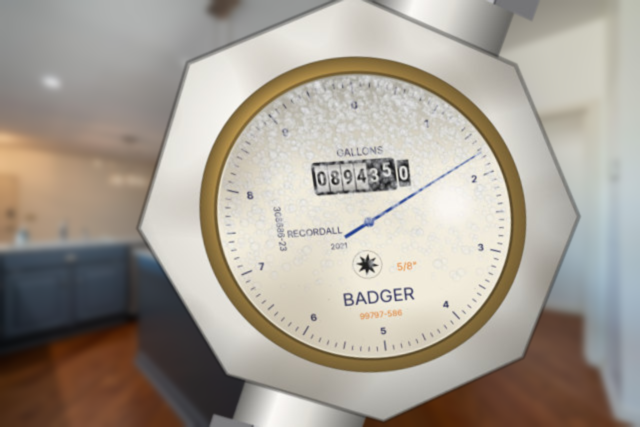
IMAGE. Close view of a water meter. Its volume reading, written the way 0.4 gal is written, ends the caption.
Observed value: 894351.7 gal
